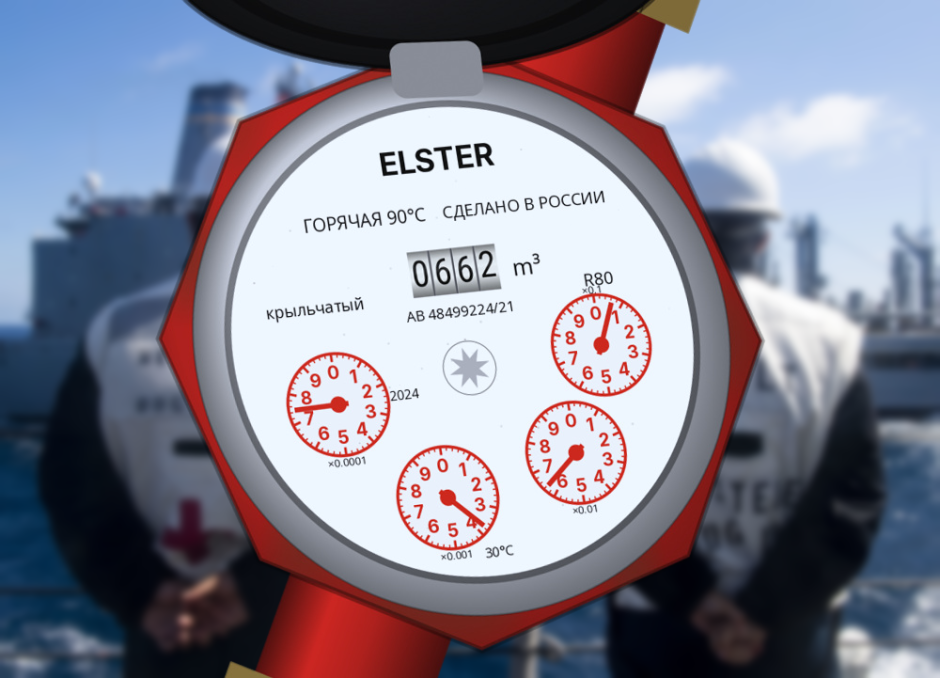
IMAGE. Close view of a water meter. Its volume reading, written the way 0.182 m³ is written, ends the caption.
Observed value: 662.0637 m³
